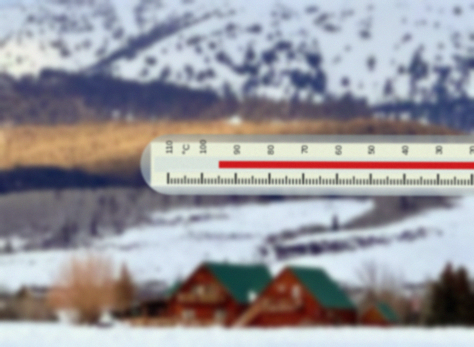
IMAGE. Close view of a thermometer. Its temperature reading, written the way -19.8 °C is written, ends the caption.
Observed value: 95 °C
